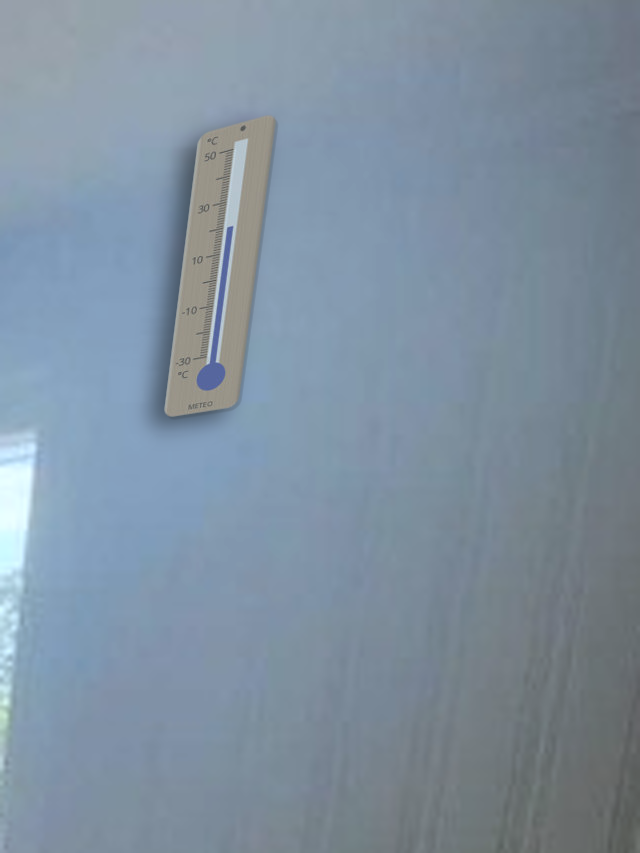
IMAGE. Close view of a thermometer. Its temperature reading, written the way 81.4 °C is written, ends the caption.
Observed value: 20 °C
